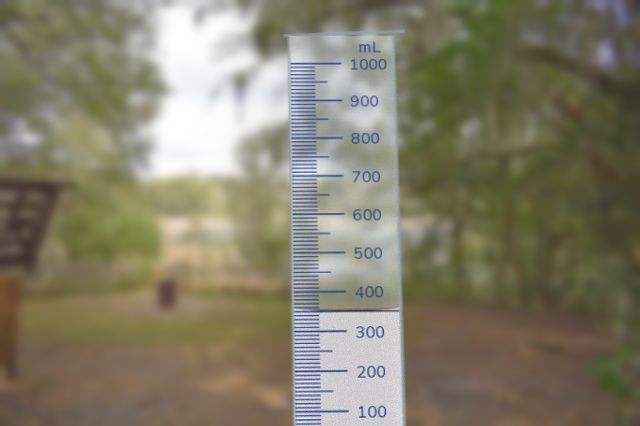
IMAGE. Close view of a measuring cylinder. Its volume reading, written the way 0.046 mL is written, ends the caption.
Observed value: 350 mL
